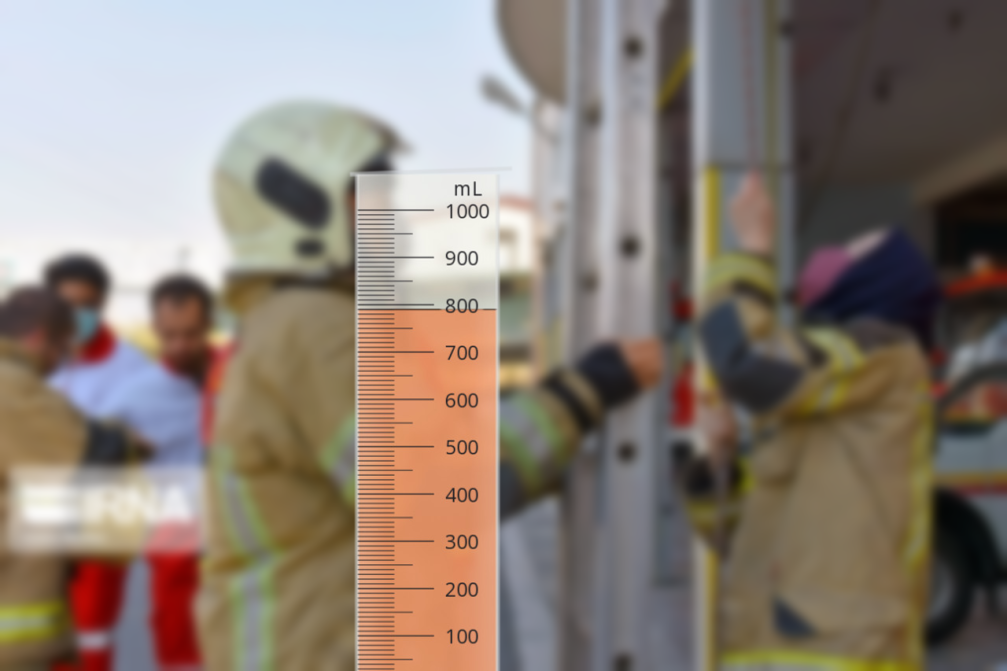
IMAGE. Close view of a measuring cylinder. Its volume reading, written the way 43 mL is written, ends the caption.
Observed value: 790 mL
